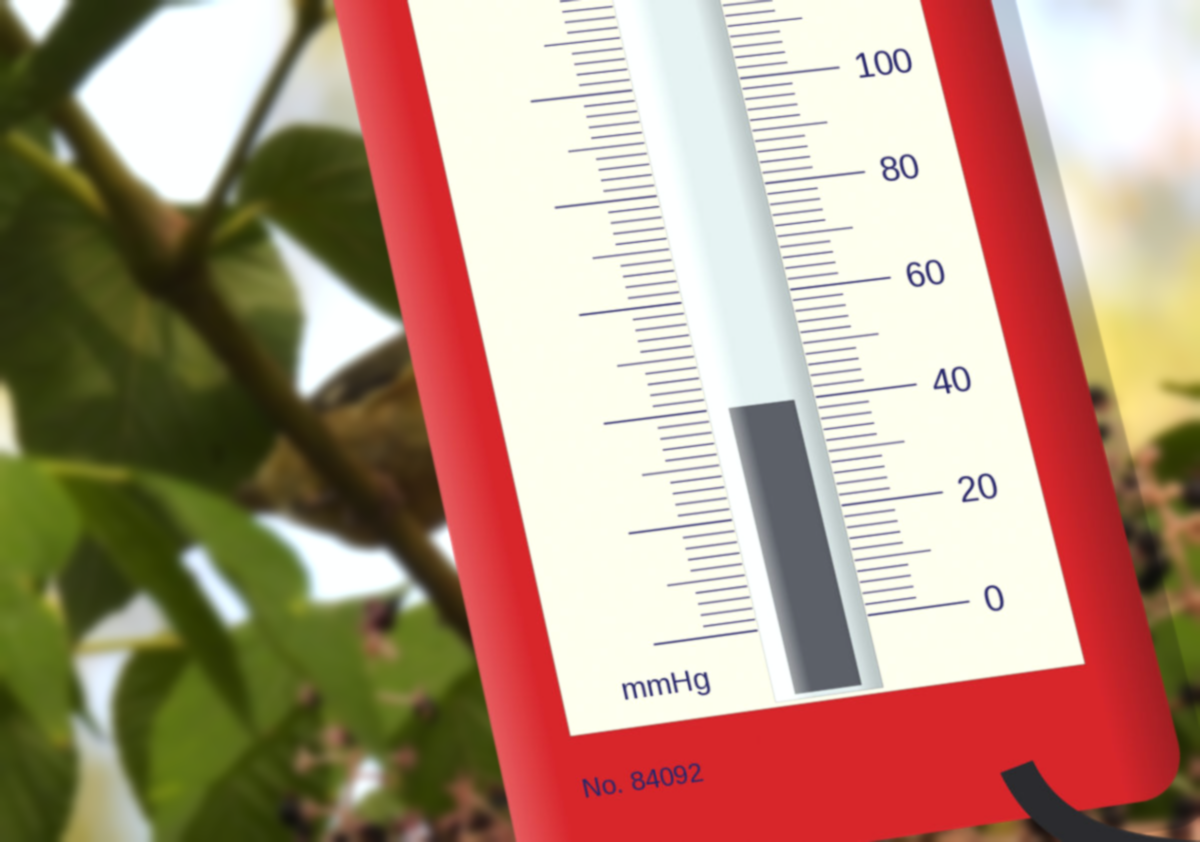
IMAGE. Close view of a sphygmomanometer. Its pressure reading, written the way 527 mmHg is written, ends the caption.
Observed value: 40 mmHg
